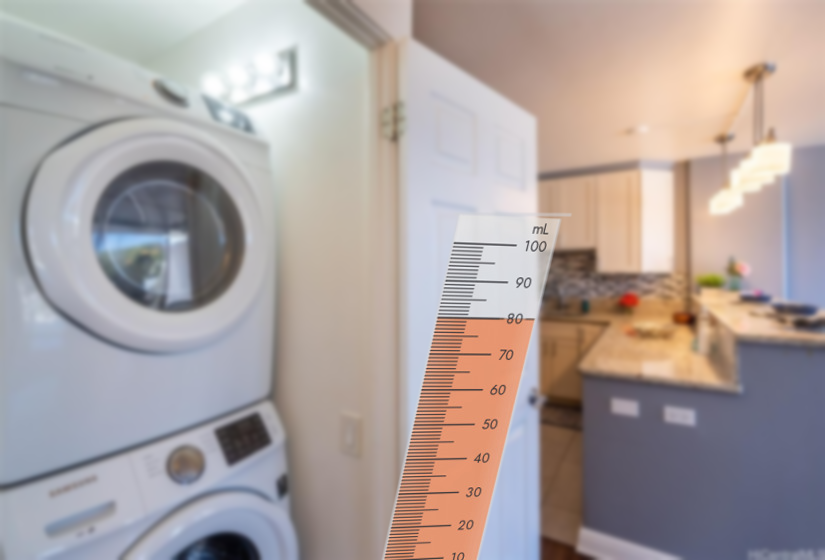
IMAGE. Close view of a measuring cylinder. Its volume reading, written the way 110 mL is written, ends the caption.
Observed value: 80 mL
